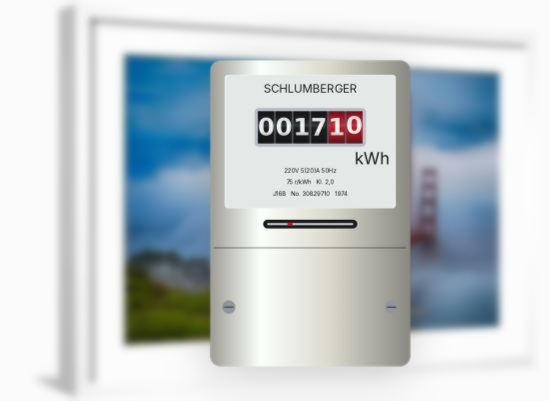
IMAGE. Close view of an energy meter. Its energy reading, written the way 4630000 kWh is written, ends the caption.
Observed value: 17.10 kWh
